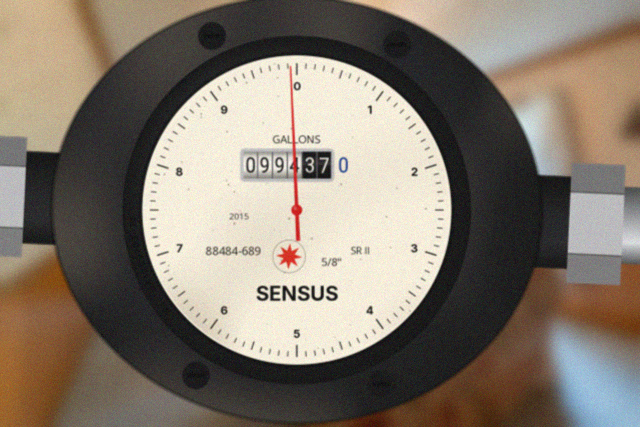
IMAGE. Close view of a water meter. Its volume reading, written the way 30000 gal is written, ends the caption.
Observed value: 994369.9 gal
